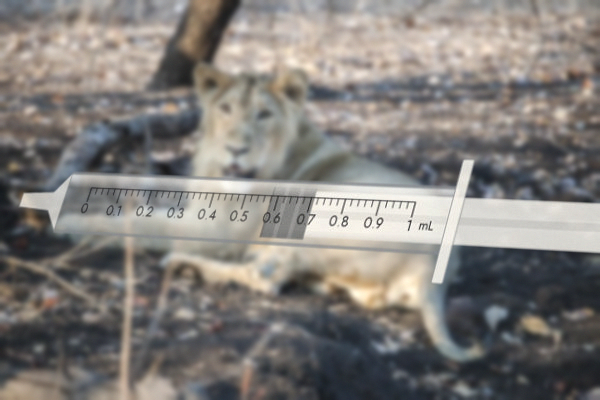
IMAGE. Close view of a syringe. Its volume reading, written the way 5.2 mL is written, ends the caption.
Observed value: 0.58 mL
